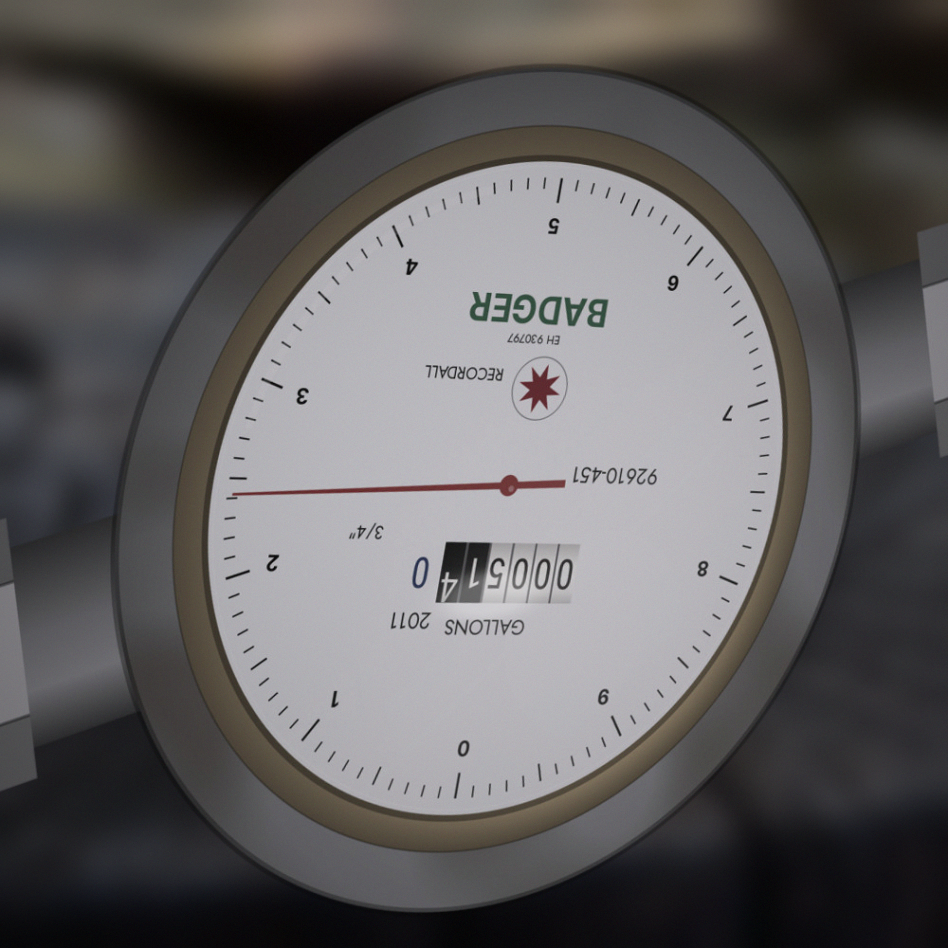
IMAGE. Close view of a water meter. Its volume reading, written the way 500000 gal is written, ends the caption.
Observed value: 5142.4 gal
